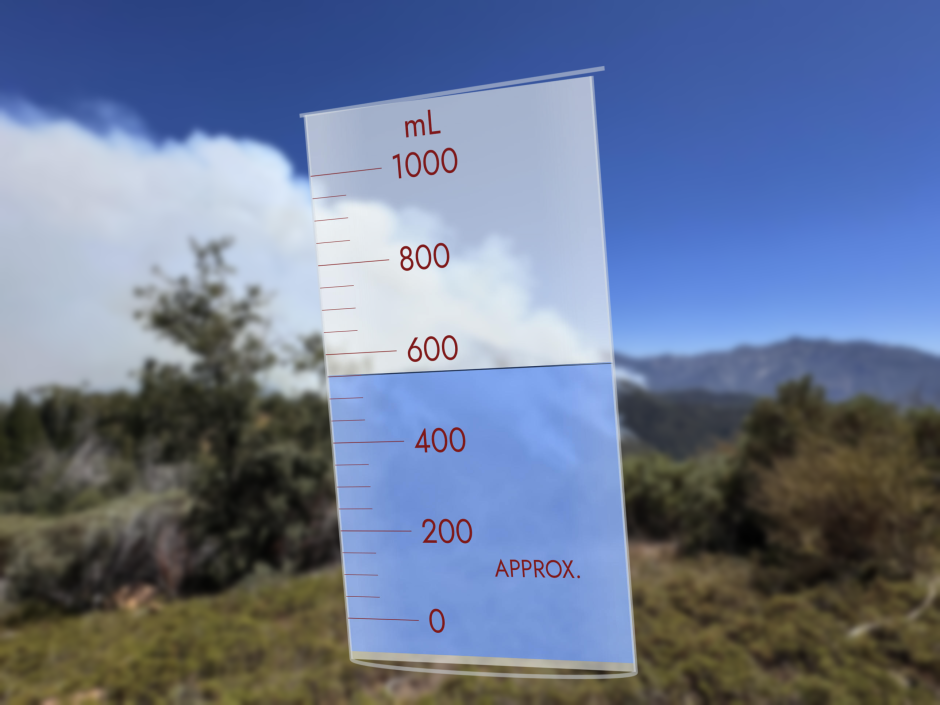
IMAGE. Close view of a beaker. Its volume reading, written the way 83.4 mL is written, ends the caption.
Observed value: 550 mL
